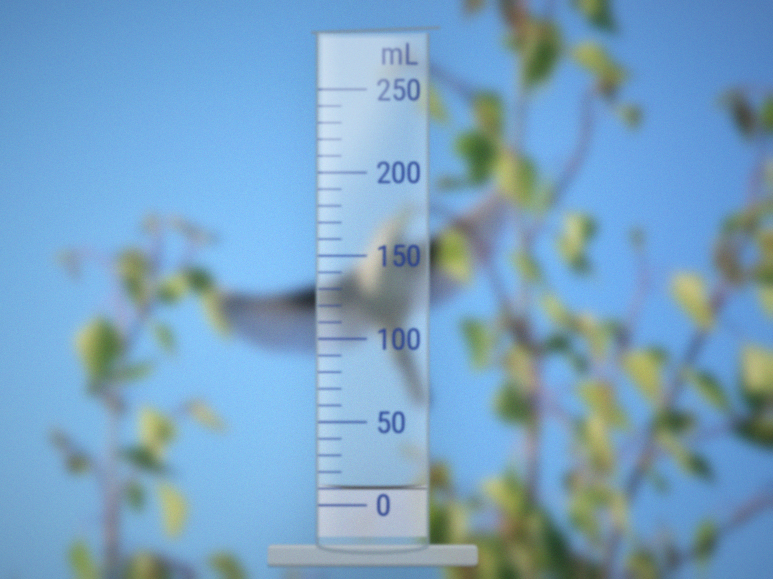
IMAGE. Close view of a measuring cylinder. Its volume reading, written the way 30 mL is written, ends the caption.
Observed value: 10 mL
